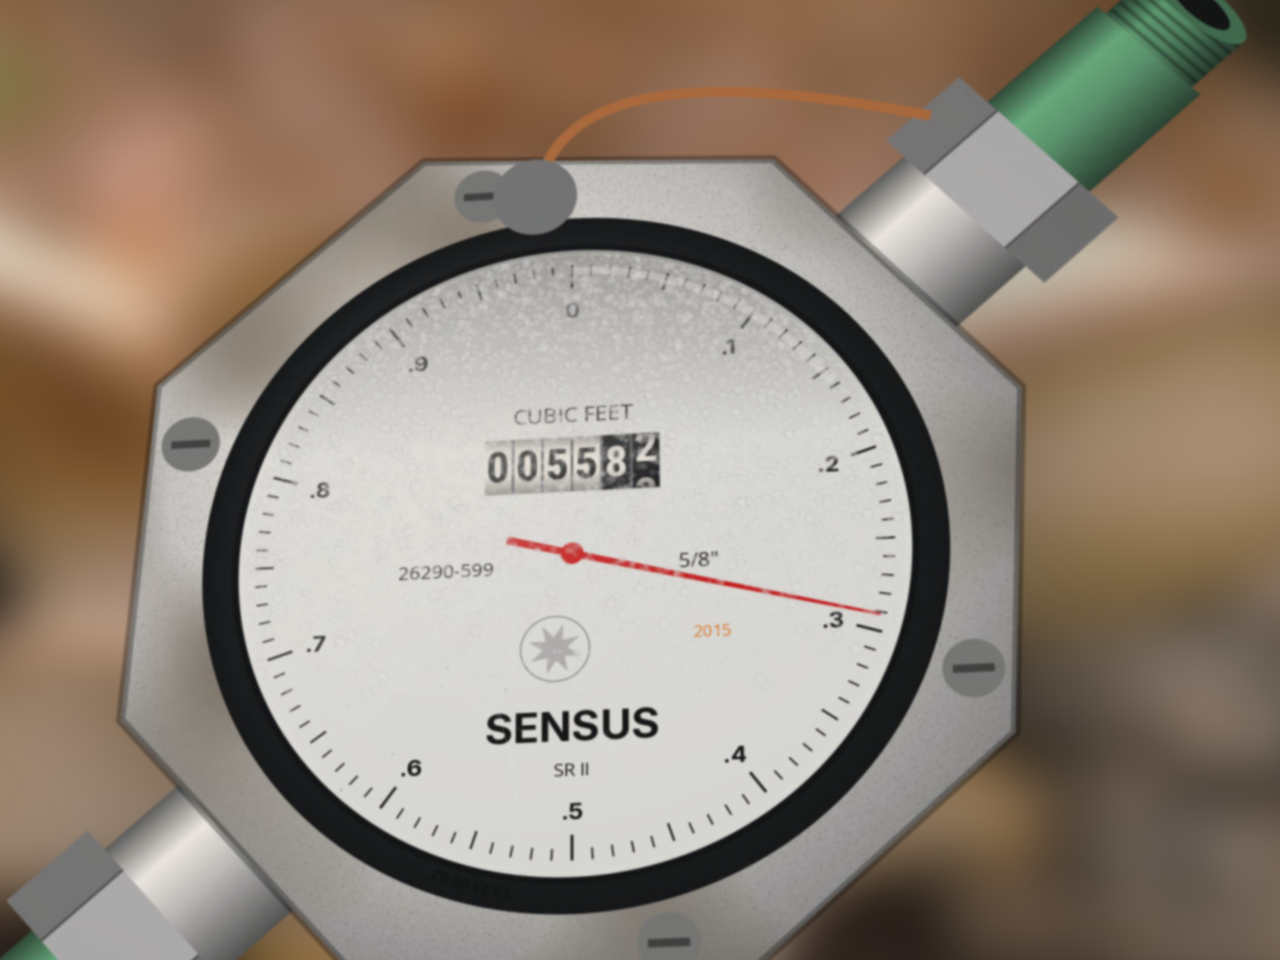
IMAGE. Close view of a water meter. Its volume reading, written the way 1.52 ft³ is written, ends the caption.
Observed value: 5582.29 ft³
